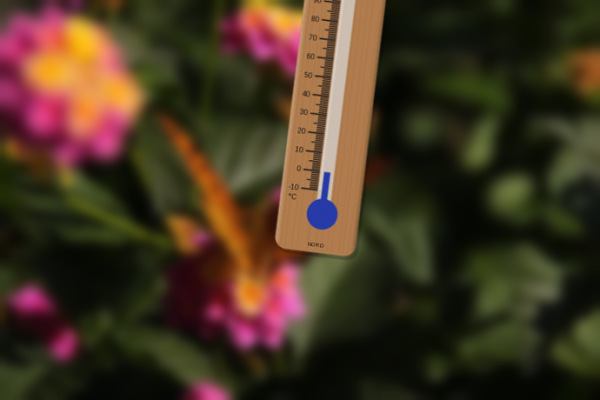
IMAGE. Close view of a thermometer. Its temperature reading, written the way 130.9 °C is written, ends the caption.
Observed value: 0 °C
